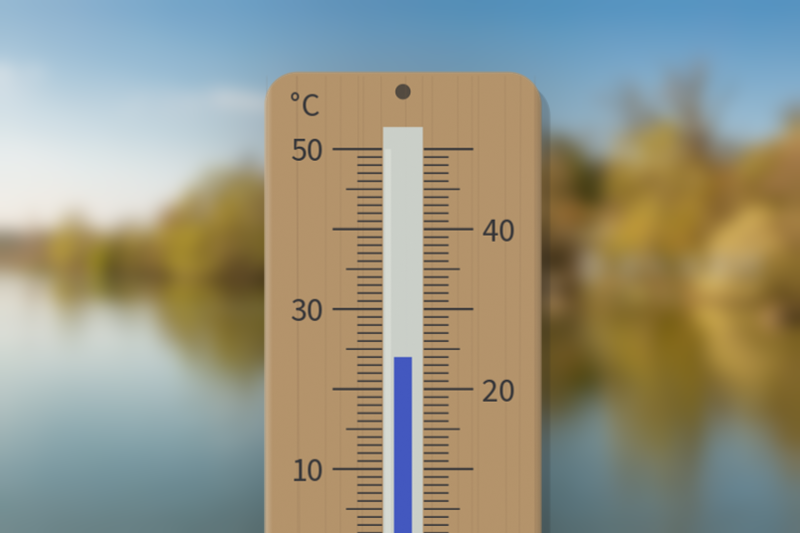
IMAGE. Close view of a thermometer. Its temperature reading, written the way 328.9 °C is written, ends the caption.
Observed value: 24 °C
